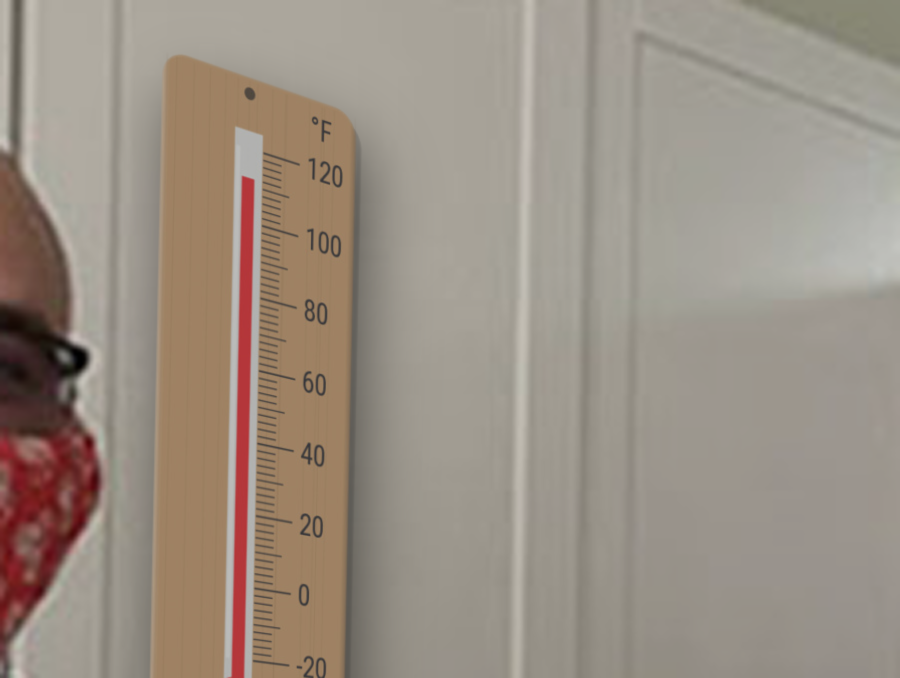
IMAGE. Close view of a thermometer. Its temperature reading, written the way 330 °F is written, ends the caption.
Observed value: 112 °F
